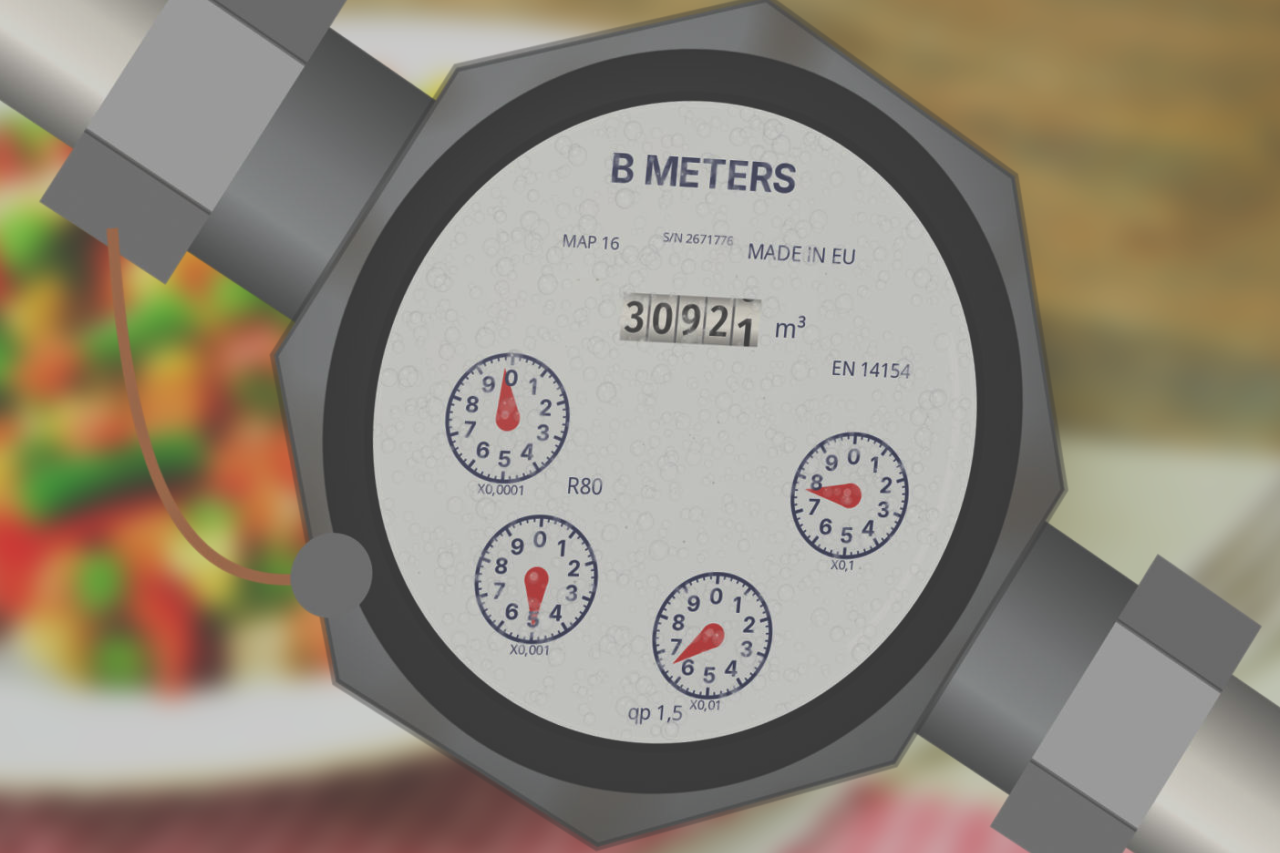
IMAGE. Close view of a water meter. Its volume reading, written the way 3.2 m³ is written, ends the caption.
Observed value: 30920.7649 m³
